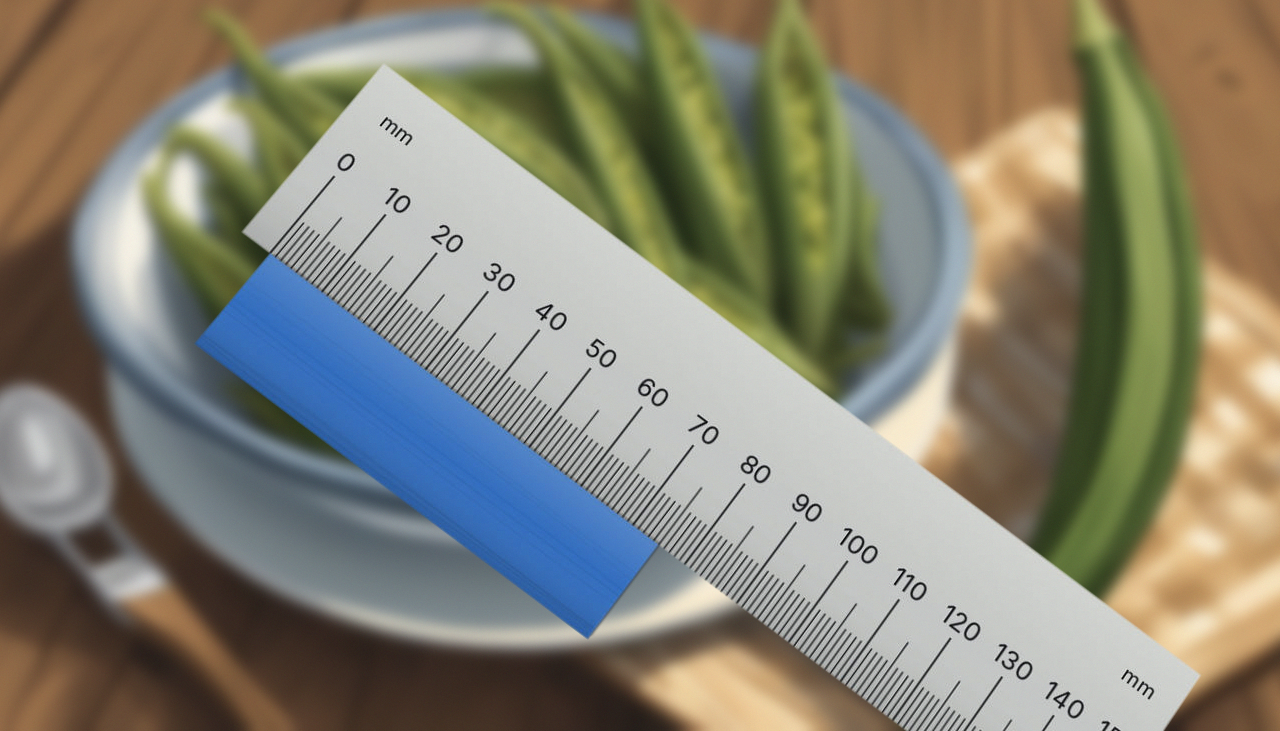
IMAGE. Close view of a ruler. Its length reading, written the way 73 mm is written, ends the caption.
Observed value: 75 mm
